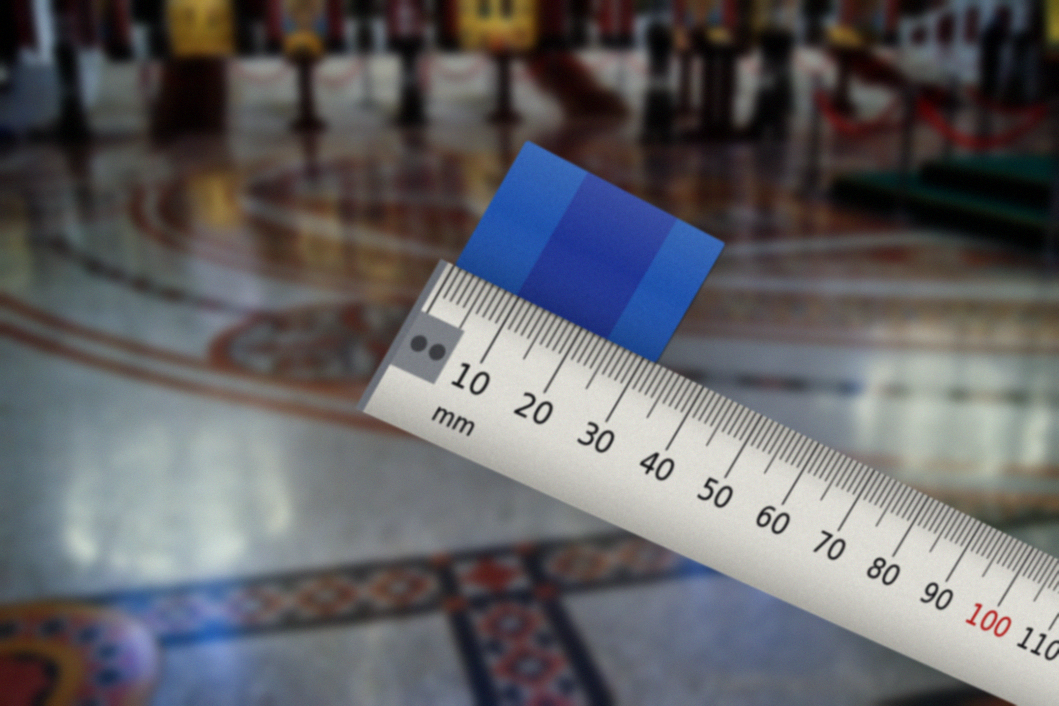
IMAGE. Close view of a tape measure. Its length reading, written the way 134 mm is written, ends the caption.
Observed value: 32 mm
